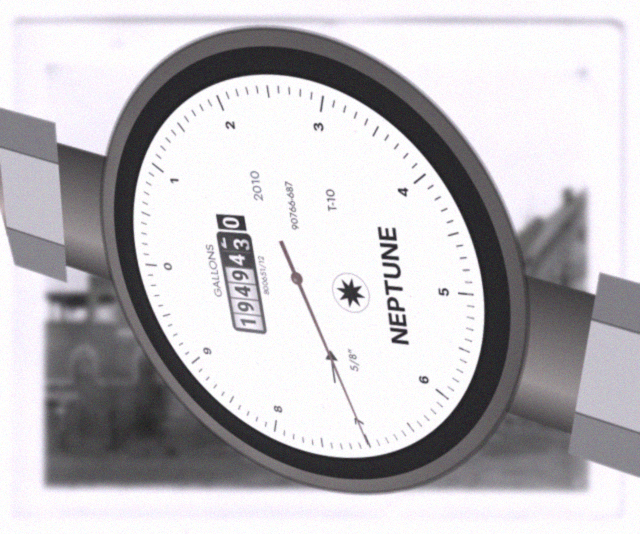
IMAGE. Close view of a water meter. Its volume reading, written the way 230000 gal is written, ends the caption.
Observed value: 1949427.0 gal
